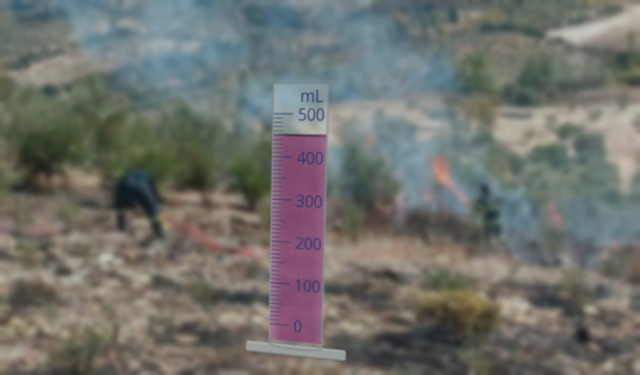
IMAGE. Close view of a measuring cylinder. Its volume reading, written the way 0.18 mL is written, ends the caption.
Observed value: 450 mL
